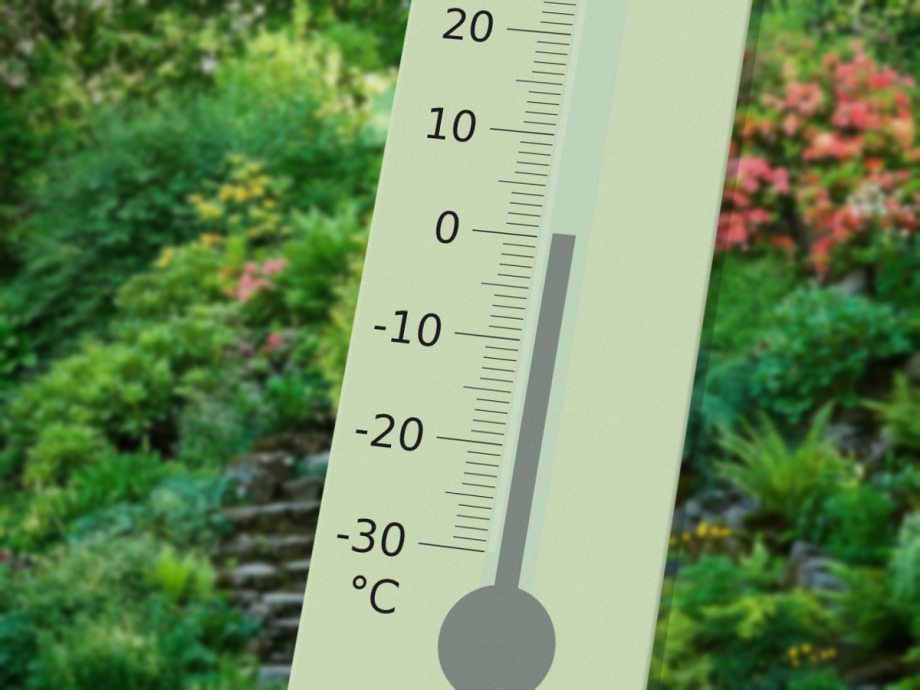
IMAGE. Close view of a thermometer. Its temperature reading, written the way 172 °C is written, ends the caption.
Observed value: 0.5 °C
